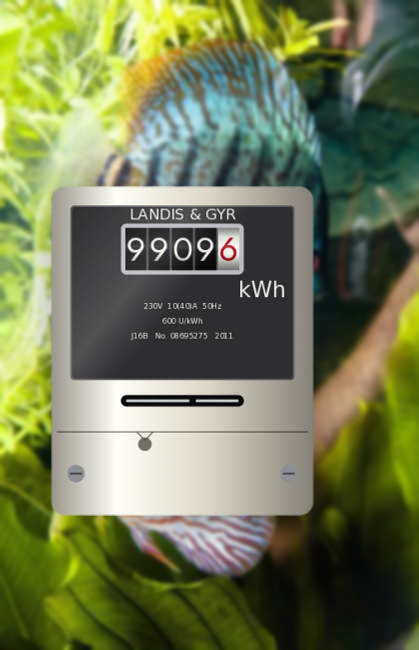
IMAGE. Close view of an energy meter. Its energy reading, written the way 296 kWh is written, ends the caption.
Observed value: 9909.6 kWh
